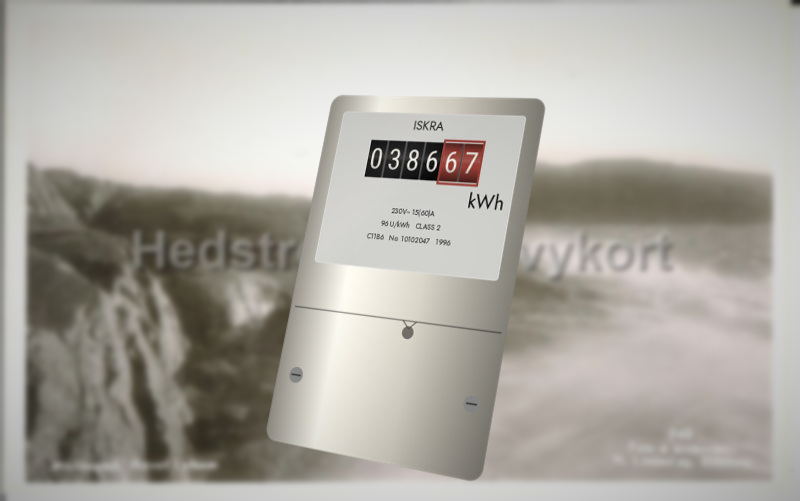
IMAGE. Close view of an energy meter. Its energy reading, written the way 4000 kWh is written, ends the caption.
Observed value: 386.67 kWh
